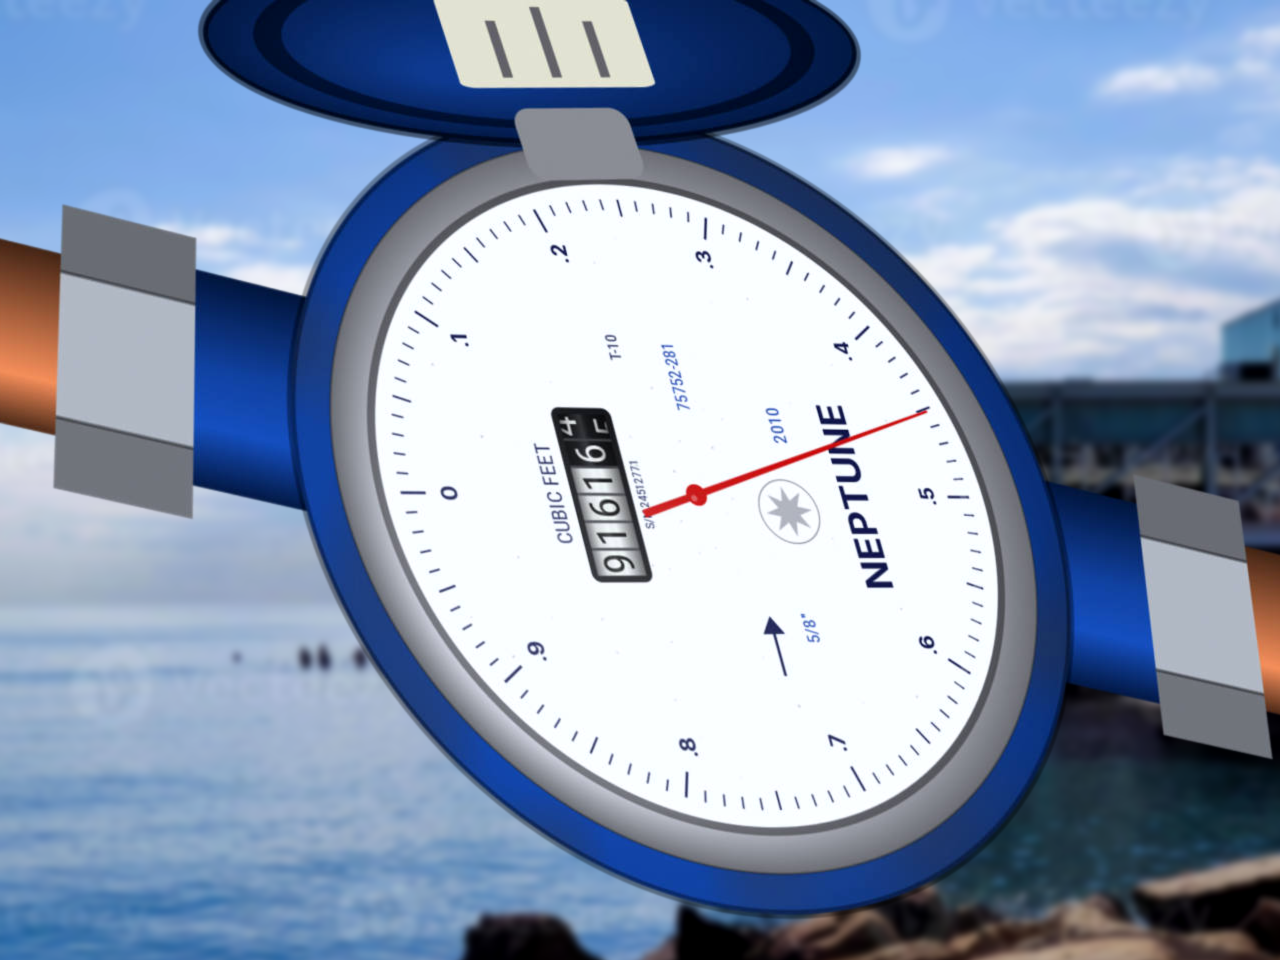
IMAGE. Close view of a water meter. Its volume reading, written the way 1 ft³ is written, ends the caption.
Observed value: 916164.45 ft³
